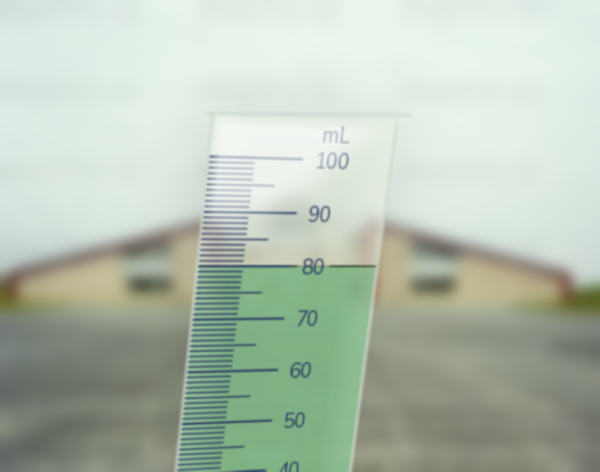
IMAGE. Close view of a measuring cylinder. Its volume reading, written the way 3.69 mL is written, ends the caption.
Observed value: 80 mL
